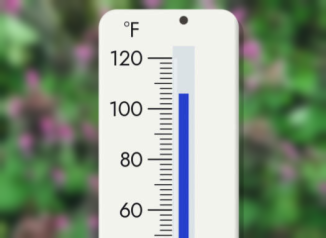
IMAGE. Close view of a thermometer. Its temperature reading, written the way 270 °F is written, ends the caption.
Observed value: 106 °F
